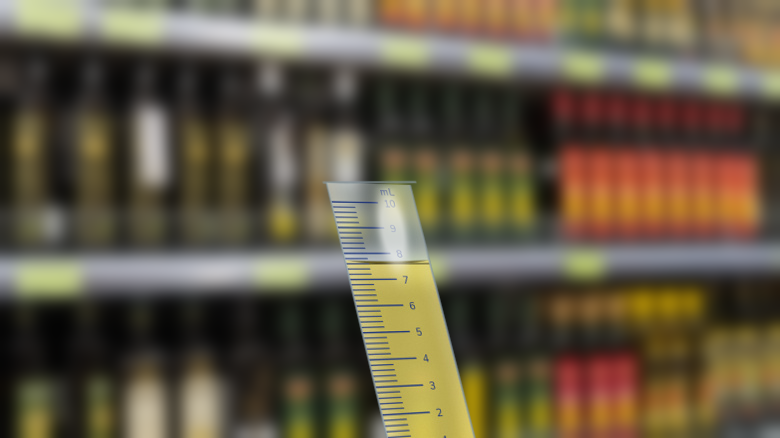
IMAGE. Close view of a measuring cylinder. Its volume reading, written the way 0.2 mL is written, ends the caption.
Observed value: 7.6 mL
